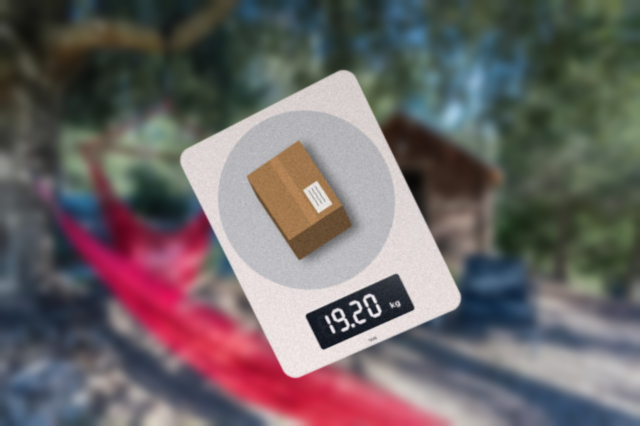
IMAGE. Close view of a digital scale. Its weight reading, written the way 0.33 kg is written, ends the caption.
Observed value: 19.20 kg
